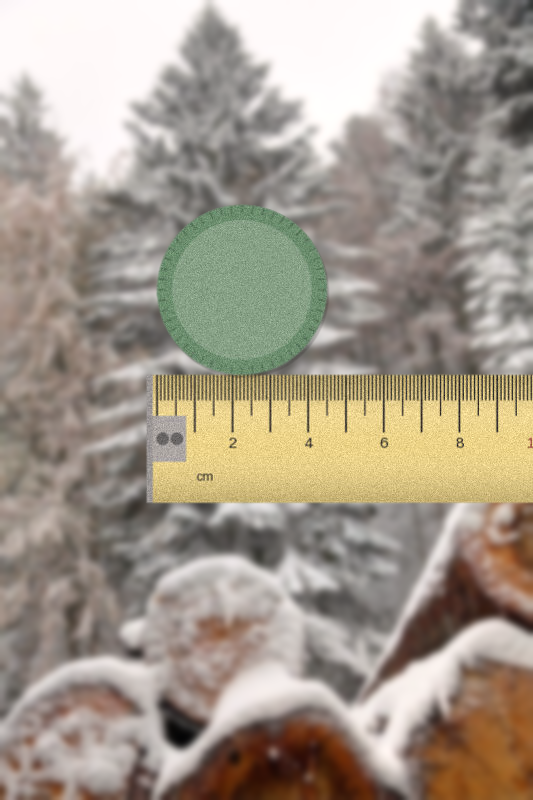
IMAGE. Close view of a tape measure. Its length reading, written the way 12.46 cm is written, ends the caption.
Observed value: 4.5 cm
